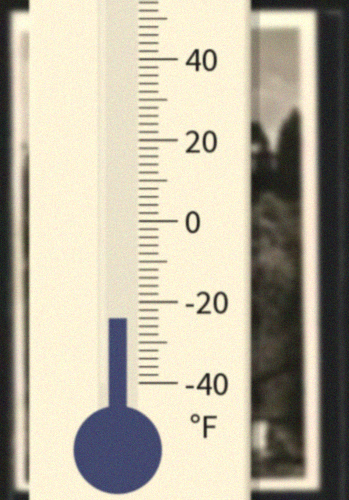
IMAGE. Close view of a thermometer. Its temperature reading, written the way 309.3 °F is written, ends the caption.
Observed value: -24 °F
